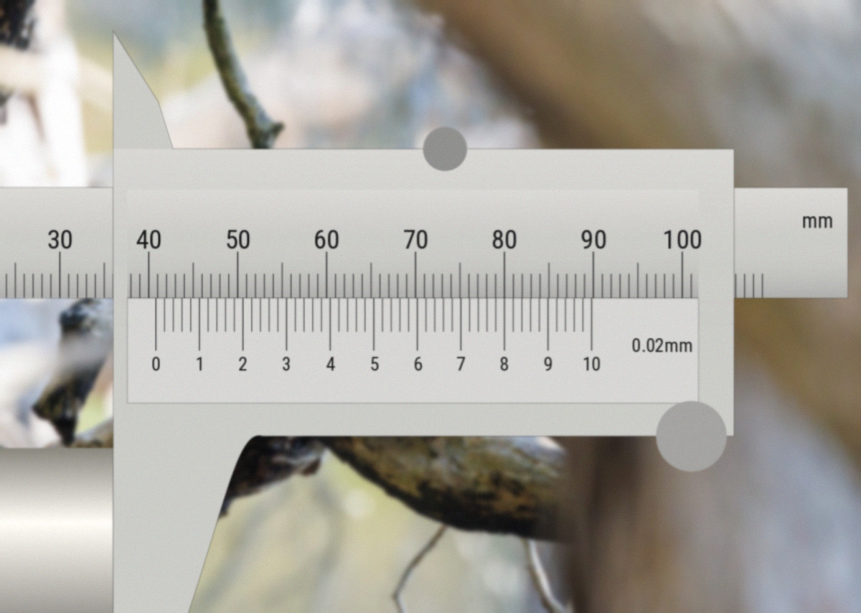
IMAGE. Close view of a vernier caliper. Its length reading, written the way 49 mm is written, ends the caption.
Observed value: 40.8 mm
